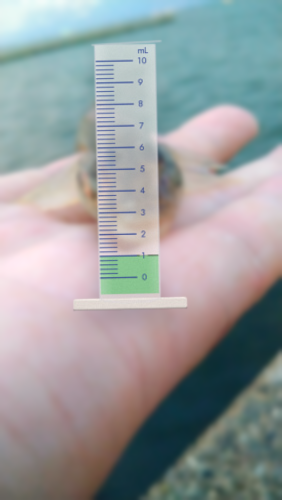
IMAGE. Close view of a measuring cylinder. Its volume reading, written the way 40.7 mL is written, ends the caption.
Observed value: 1 mL
